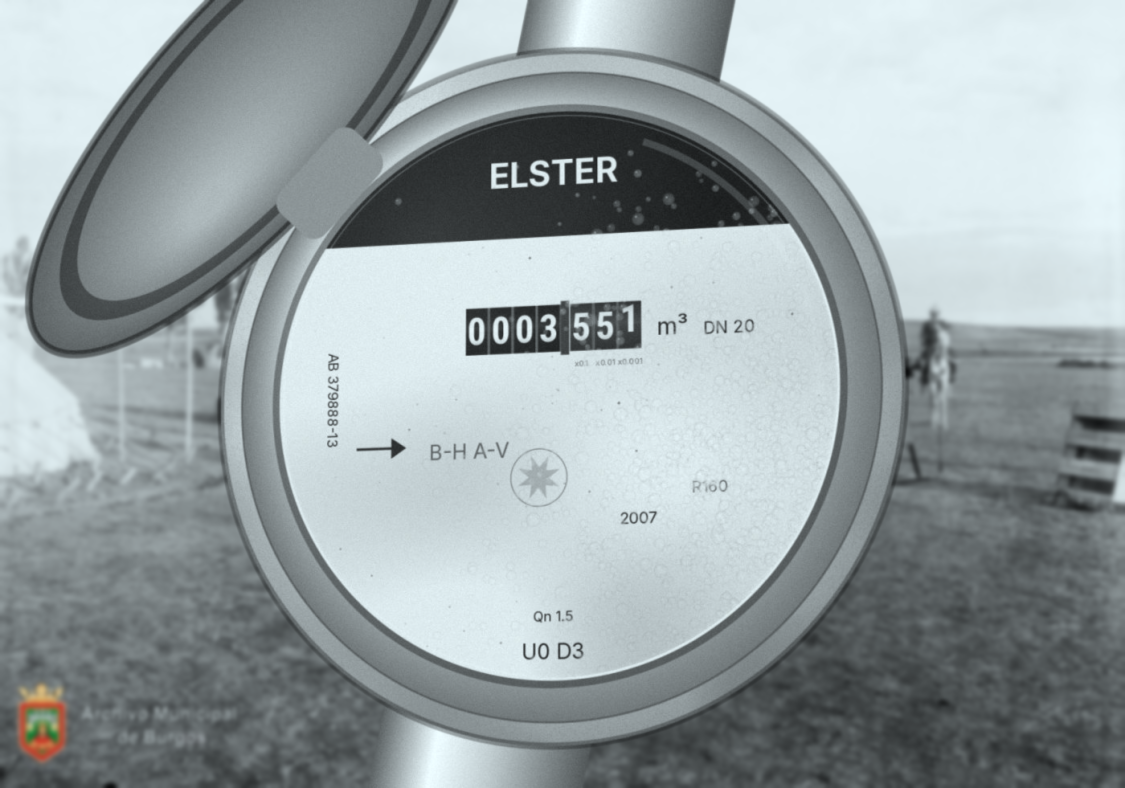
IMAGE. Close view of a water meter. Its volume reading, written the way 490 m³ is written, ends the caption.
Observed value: 3.551 m³
